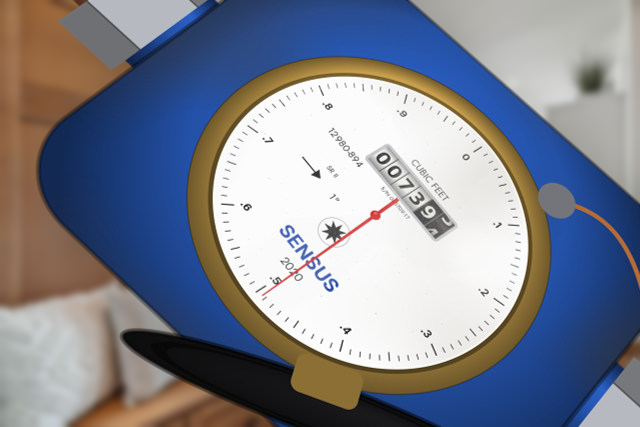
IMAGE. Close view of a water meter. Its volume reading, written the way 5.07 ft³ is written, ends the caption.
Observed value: 7393.49 ft³
